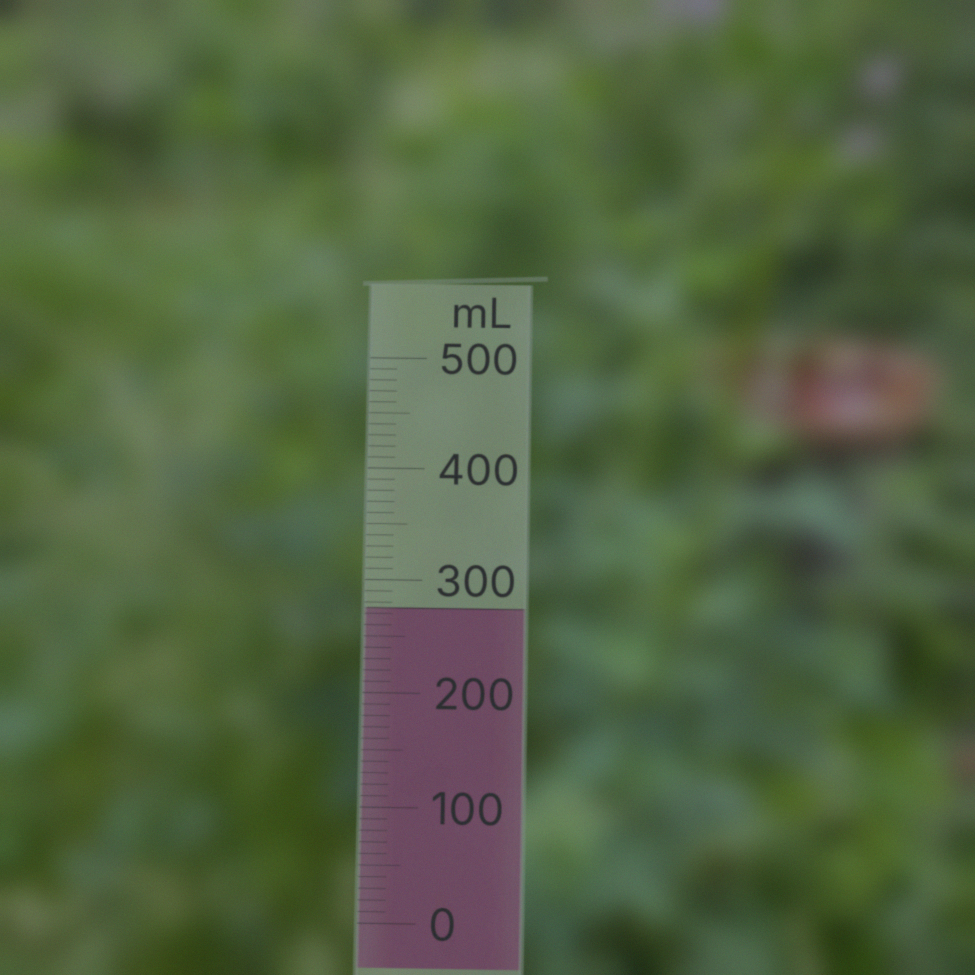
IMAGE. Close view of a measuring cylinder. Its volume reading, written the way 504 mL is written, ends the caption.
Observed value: 275 mL
